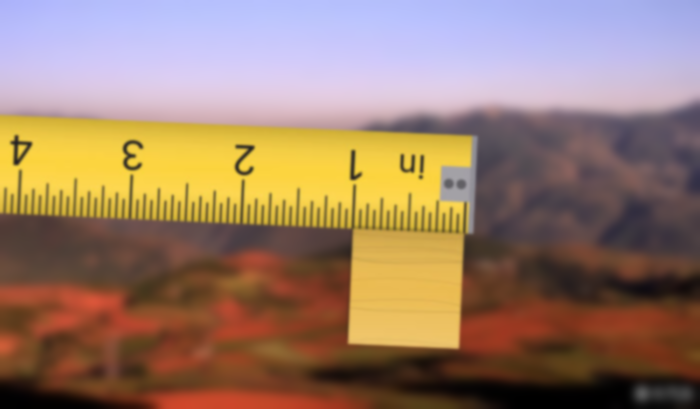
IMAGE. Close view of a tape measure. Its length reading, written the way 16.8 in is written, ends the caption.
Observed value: 1 in
